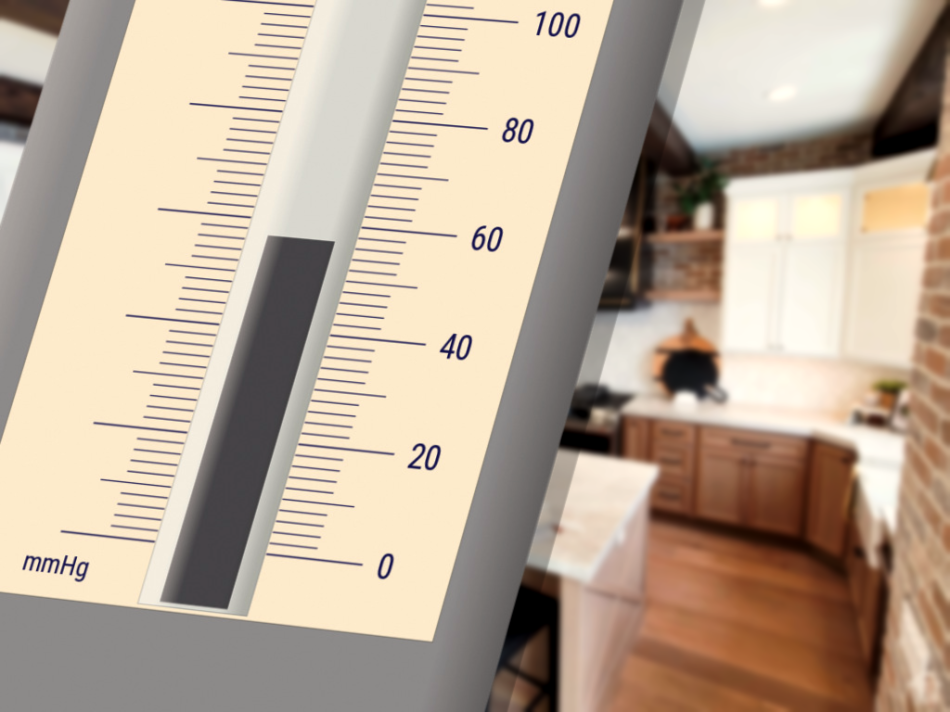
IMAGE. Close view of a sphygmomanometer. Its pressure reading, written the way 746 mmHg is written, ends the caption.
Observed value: 57 mmHg
